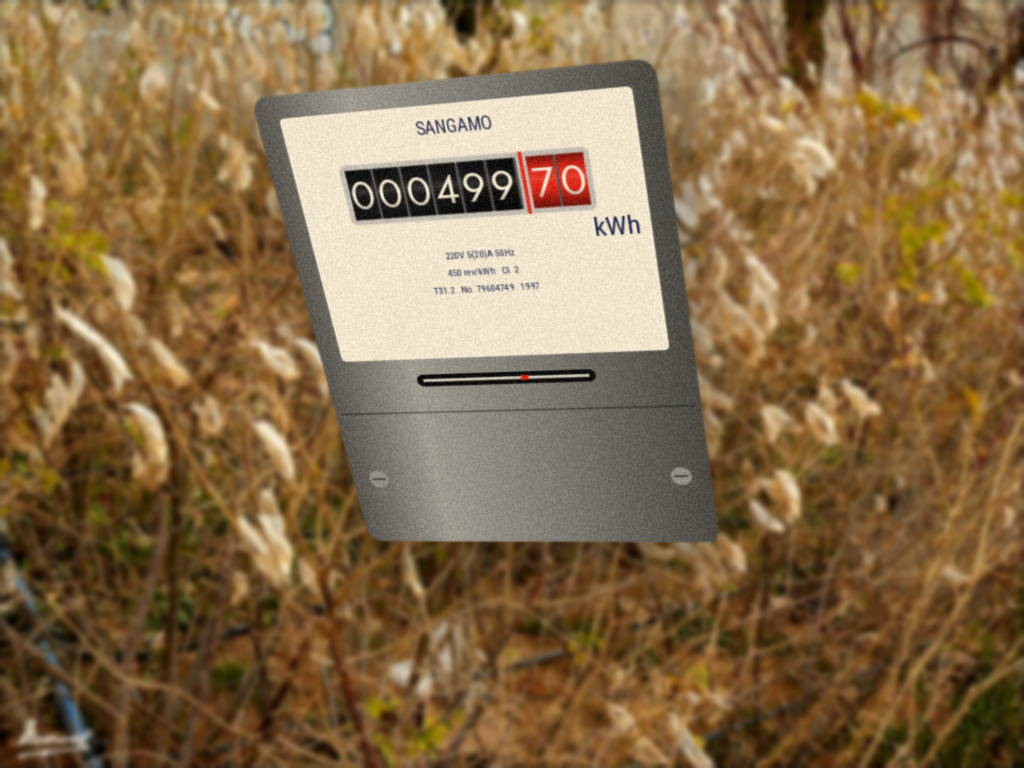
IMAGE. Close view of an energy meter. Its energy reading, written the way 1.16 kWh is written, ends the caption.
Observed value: 499.70 kWh
